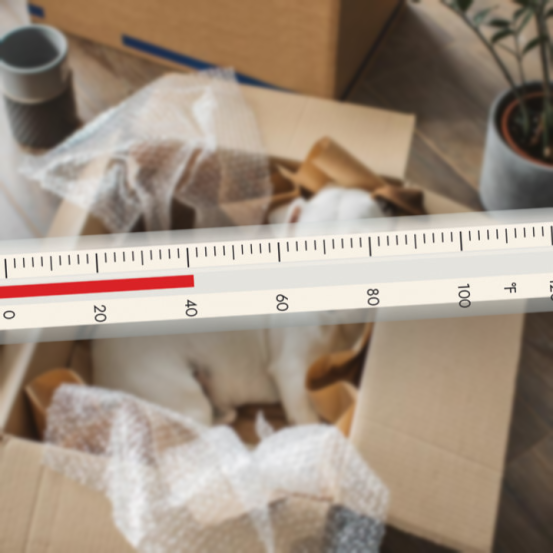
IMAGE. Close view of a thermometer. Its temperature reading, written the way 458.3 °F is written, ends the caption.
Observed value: 41 °F
